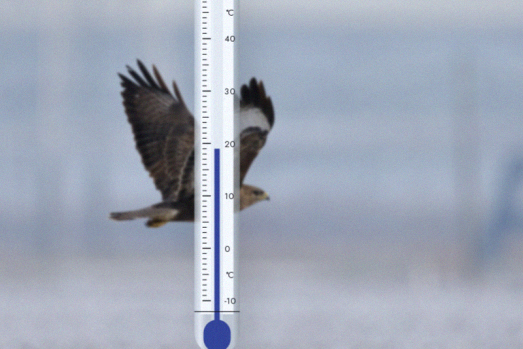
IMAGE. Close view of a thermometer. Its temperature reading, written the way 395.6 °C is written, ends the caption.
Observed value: 19 °C
